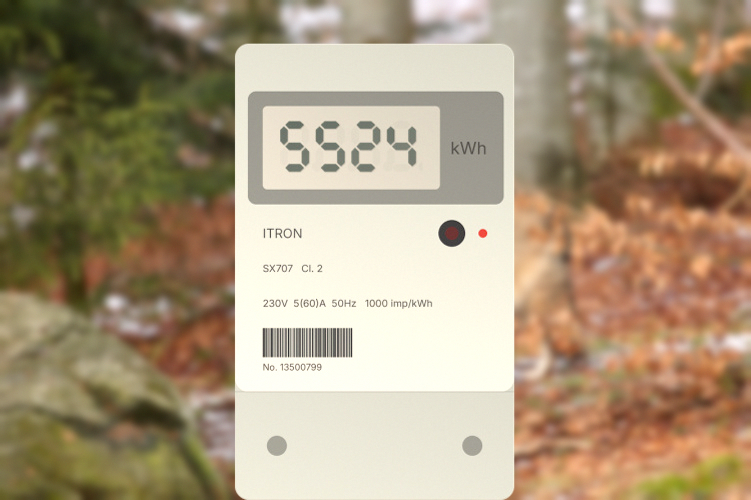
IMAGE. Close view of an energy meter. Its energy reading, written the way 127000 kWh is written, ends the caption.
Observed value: 5524 kWh
